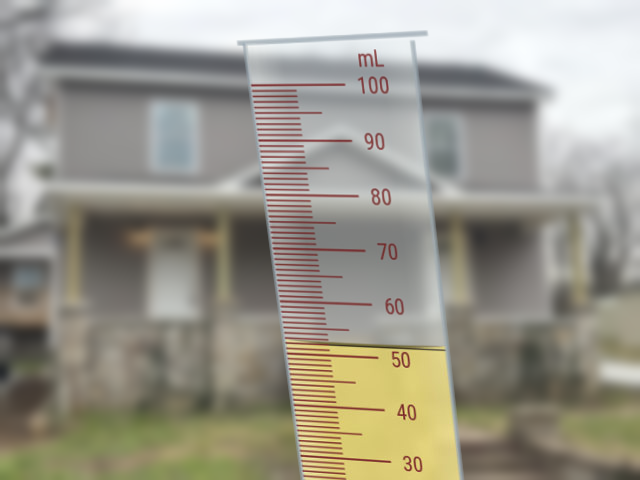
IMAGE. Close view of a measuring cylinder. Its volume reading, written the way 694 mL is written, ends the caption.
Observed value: 52 mL
